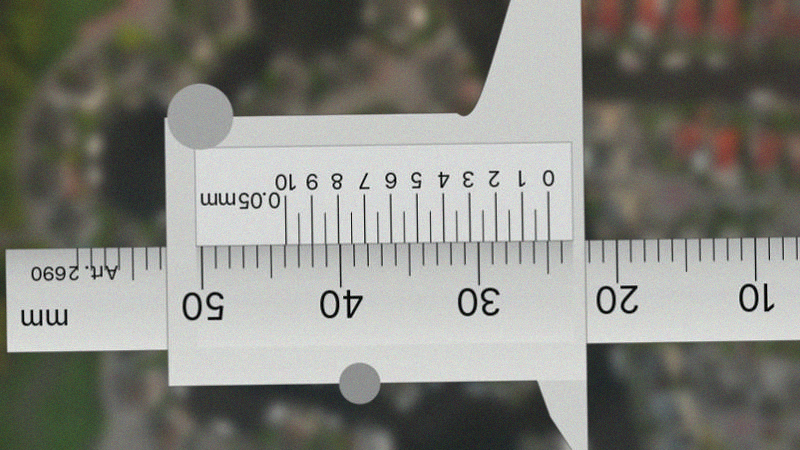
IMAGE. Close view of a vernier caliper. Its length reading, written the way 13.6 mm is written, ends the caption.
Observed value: 24.9 mm
